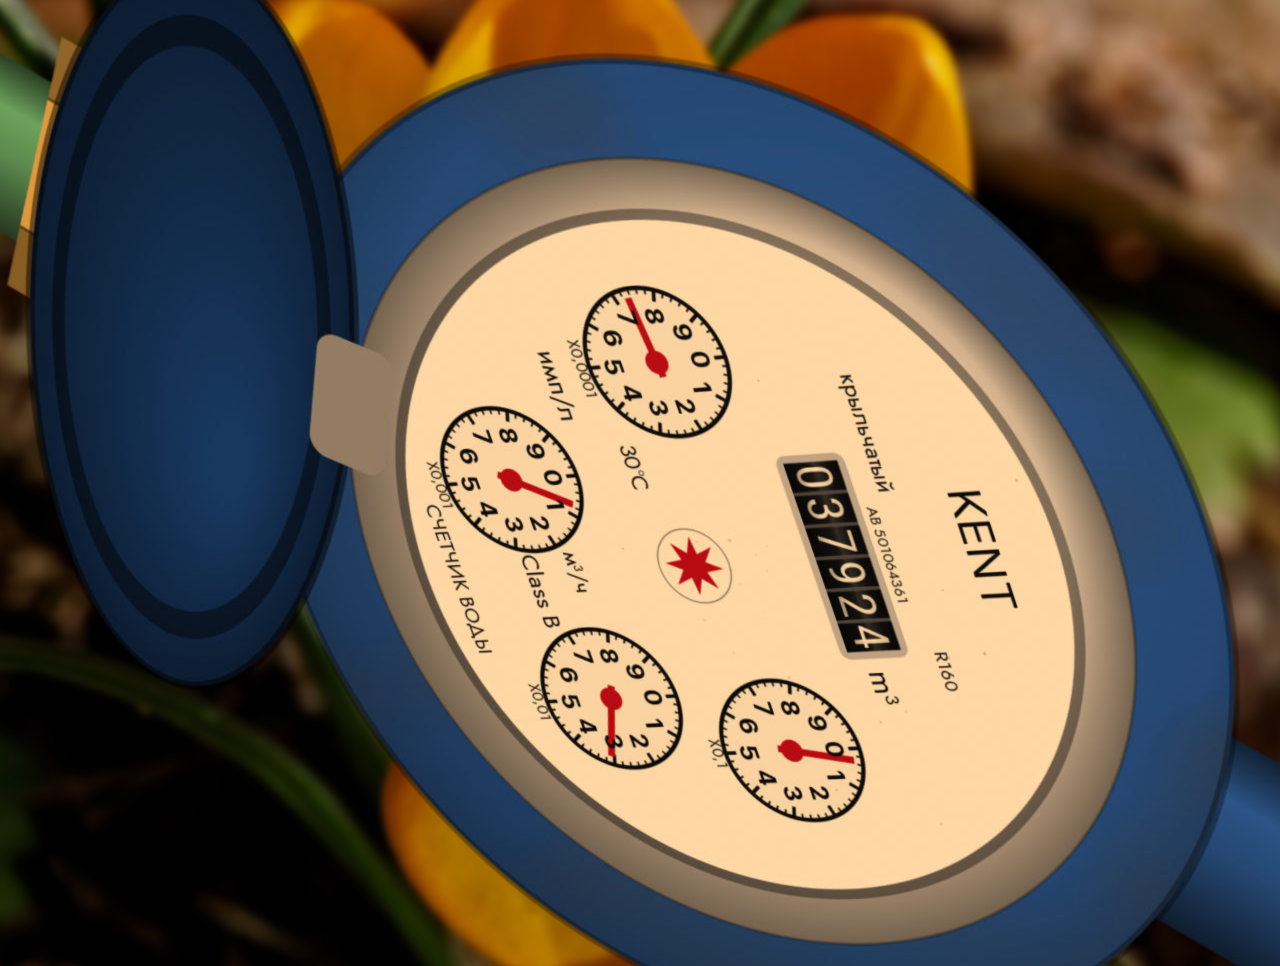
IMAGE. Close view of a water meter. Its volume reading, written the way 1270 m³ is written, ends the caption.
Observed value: 37924.0307 m³
